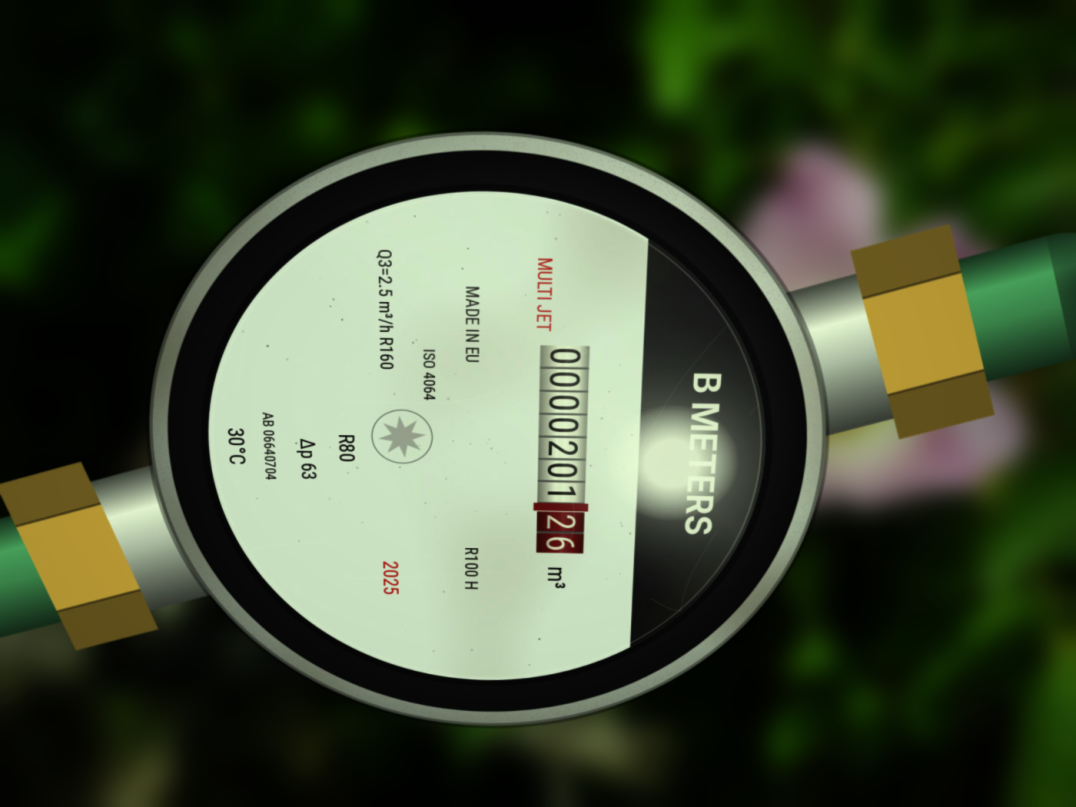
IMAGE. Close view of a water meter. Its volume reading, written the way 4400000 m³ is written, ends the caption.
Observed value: 201.26 m³
